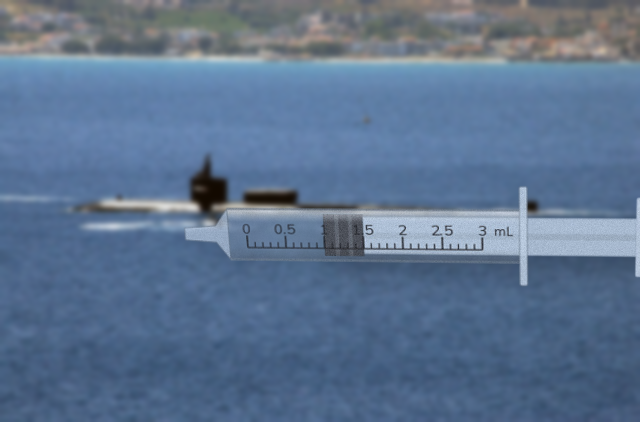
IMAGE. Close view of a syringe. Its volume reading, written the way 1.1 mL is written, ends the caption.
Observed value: 1 mL
